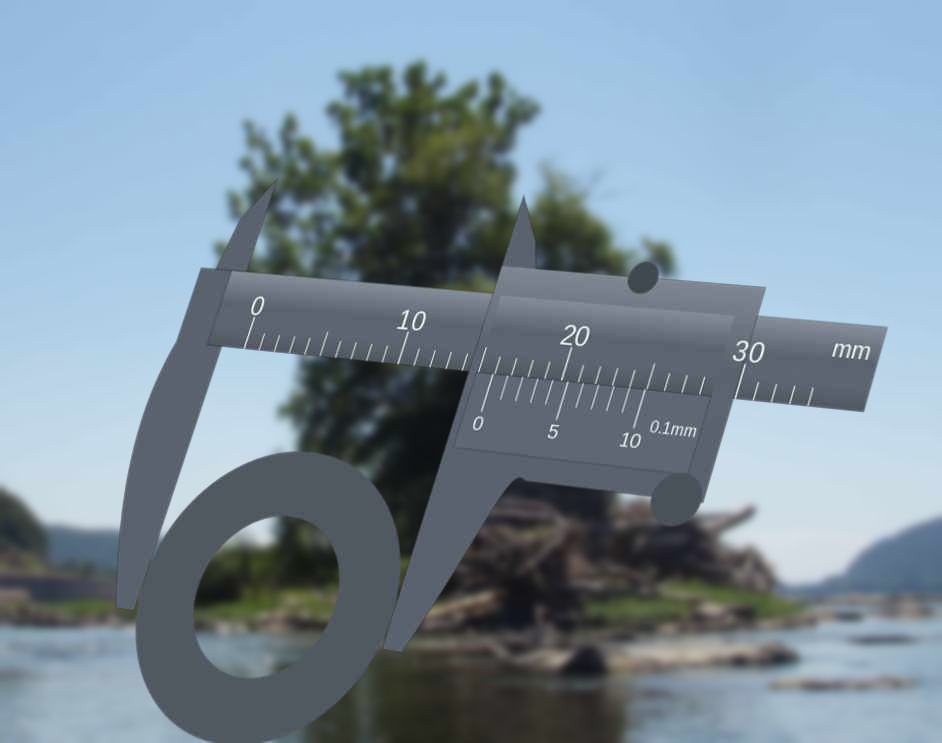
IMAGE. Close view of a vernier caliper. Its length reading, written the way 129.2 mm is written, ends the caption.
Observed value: 15.9 mm
